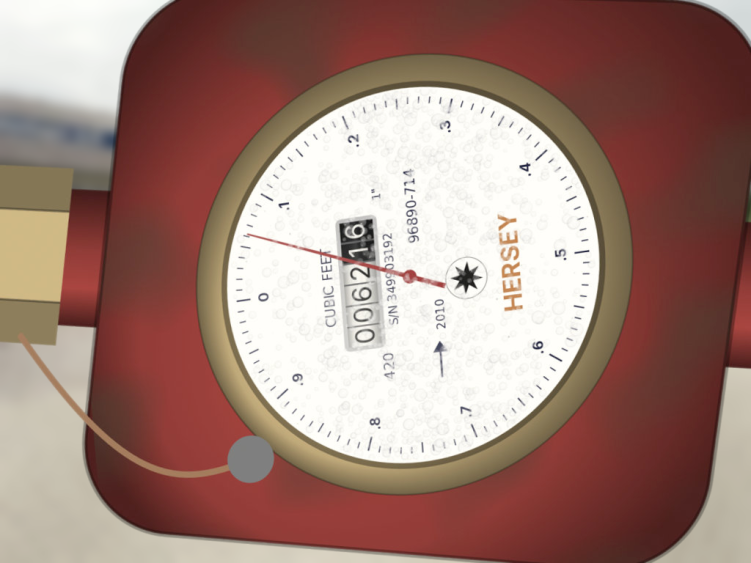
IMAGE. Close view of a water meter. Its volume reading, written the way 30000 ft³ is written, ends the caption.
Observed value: 6216.06 ft³
